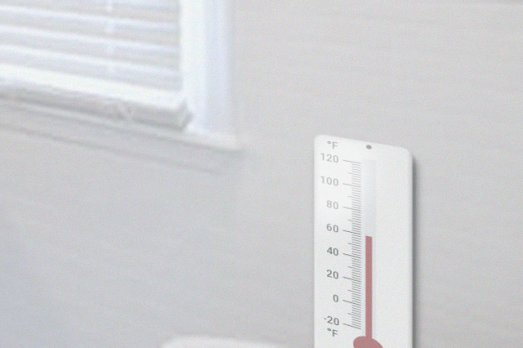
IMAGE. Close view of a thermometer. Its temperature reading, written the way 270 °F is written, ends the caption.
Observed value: 60 °F
